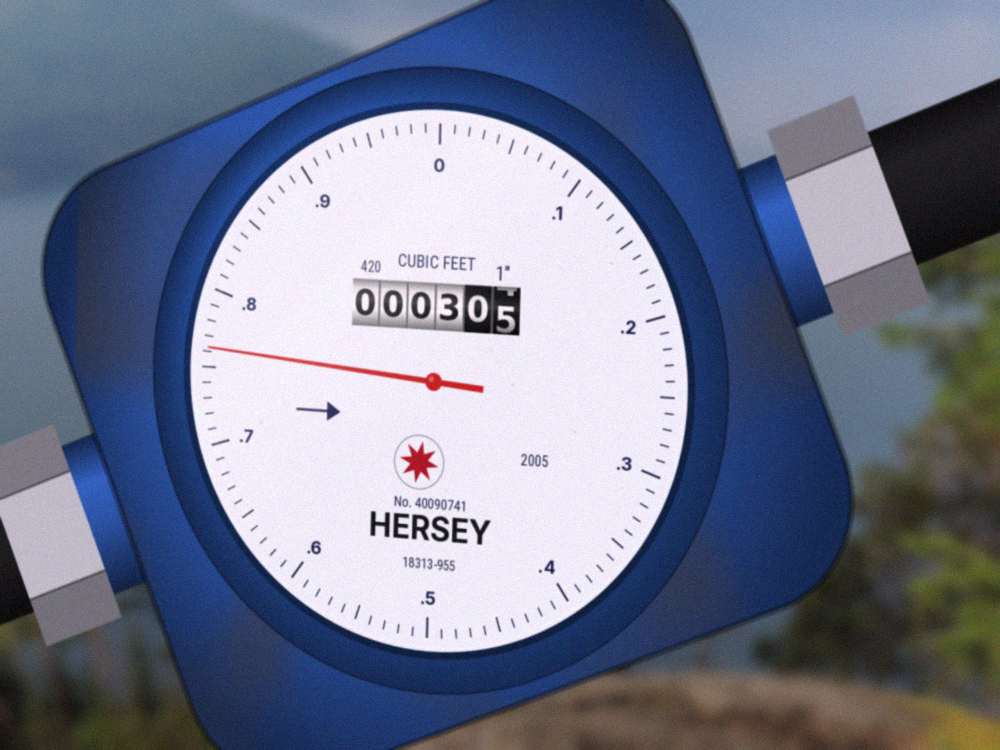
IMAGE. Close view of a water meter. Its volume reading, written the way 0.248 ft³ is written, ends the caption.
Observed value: 304.76 ft³
